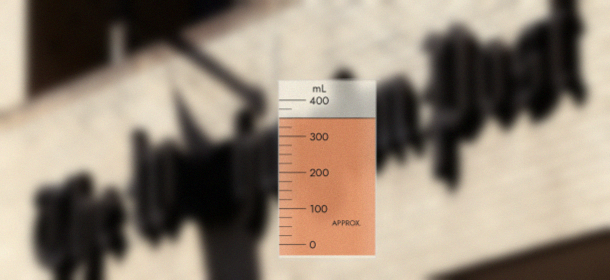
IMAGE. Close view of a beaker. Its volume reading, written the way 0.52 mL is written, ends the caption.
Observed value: 350 mL
